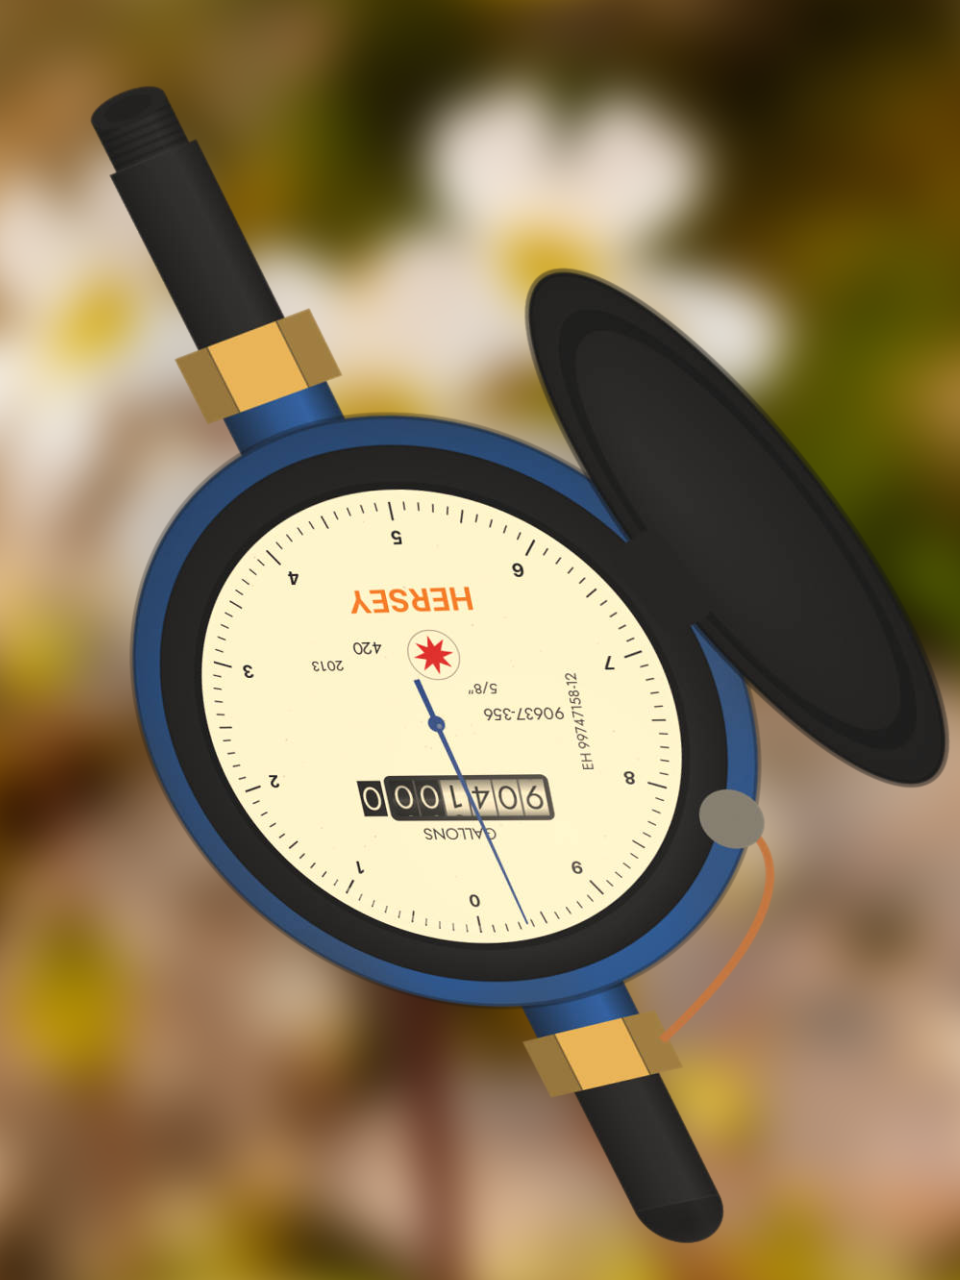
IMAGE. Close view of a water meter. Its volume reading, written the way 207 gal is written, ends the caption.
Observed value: 9040999.6 gal
